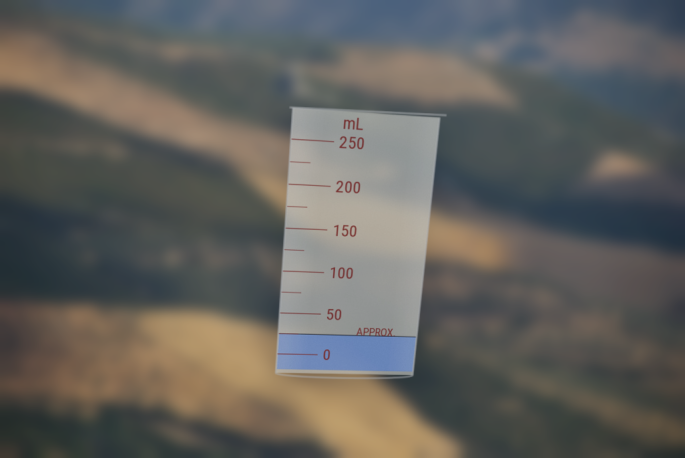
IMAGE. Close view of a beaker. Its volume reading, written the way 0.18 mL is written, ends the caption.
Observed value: 25 mL
